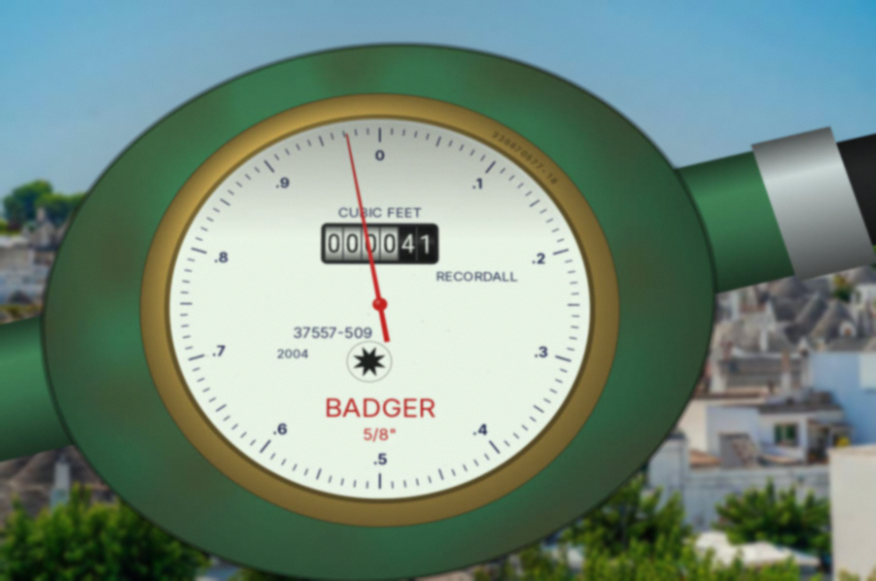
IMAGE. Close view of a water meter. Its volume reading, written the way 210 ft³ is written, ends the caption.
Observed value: 40.97 ft³
